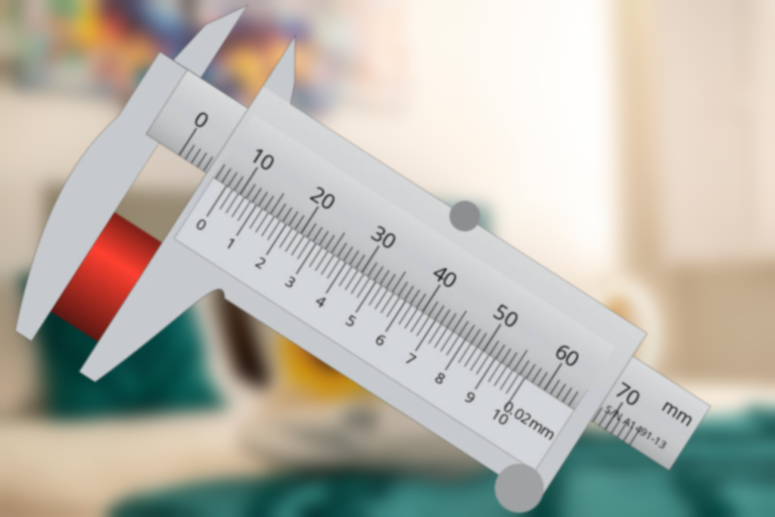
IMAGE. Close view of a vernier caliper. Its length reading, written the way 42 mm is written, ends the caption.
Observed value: 7.8 mm
